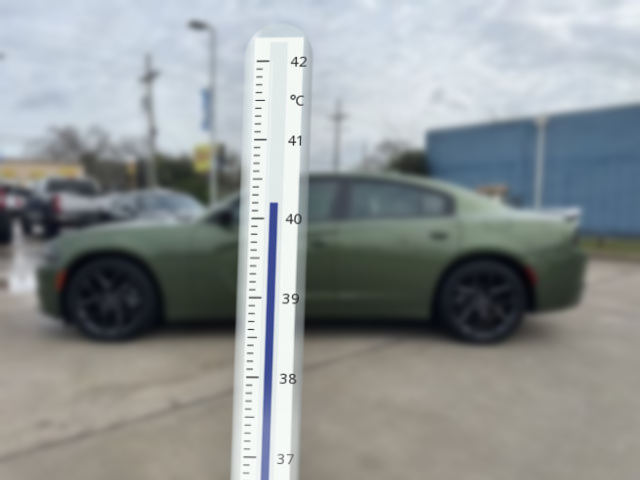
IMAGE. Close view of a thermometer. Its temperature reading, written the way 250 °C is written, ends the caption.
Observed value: 40.2 °C
